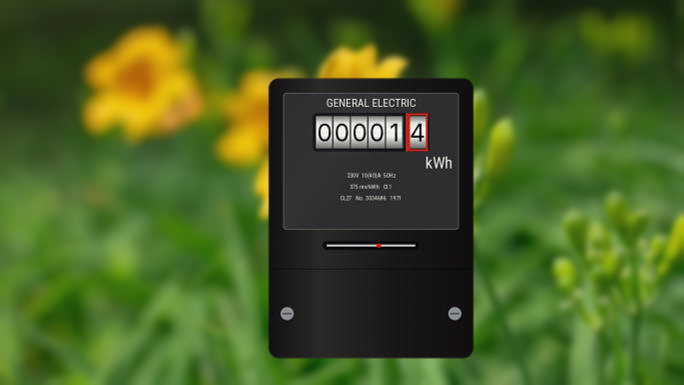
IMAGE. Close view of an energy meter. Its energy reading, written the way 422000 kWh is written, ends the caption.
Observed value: 1.4 kWh
